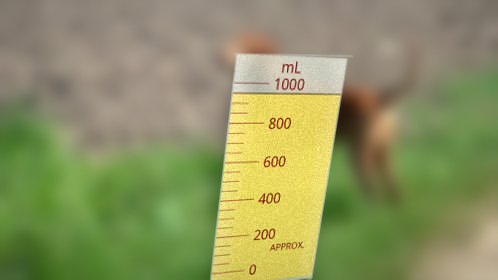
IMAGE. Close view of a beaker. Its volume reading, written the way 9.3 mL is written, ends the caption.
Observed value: 950 mL
